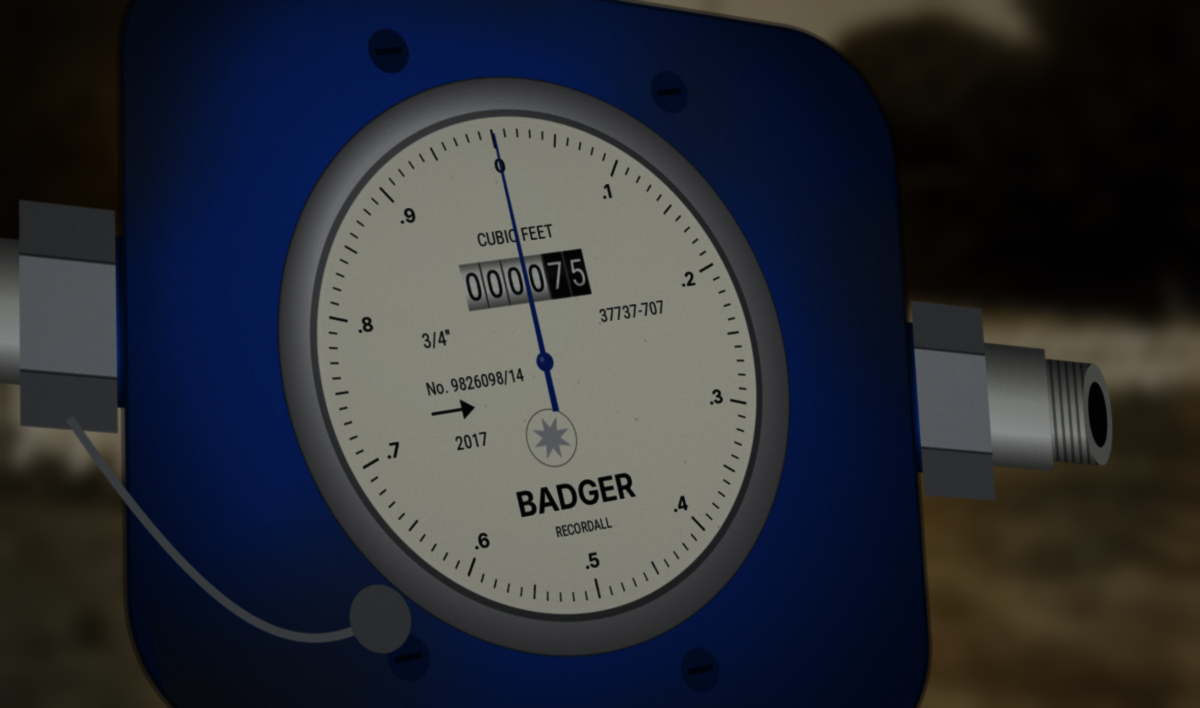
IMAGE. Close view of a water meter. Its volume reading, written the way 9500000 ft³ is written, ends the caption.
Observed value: 75.00 ft³
